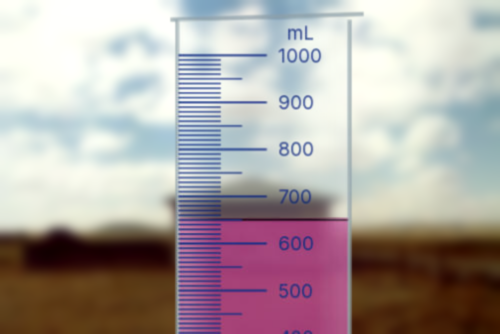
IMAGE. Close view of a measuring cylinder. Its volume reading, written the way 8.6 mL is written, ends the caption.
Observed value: 650 mL
